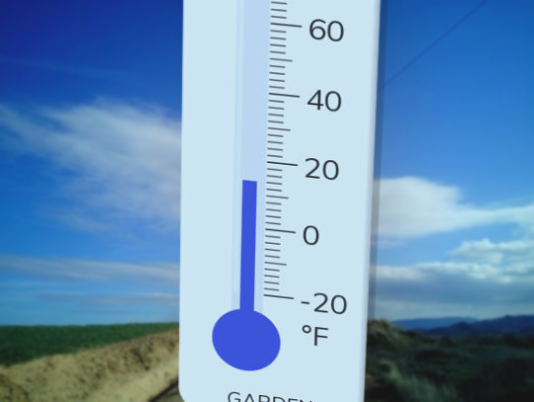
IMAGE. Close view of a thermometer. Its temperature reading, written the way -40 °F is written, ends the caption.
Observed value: 14 °F
